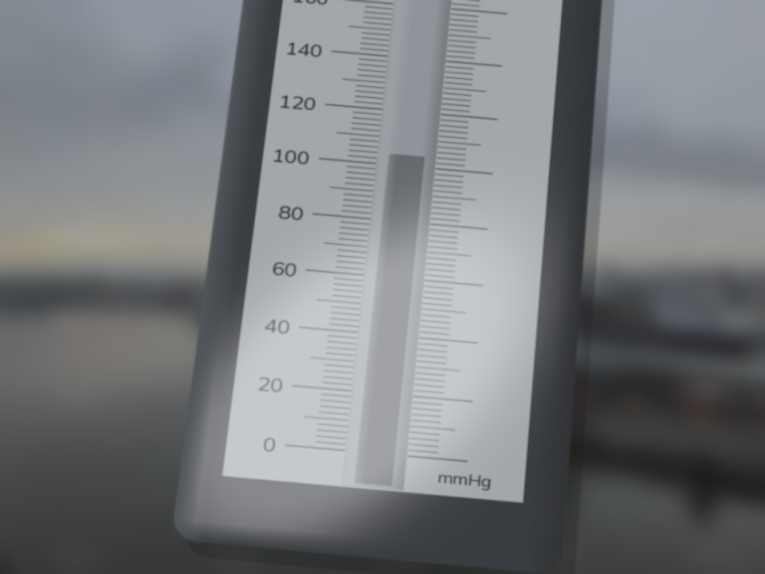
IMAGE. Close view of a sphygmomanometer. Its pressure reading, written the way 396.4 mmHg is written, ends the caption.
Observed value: 104 mmHg
